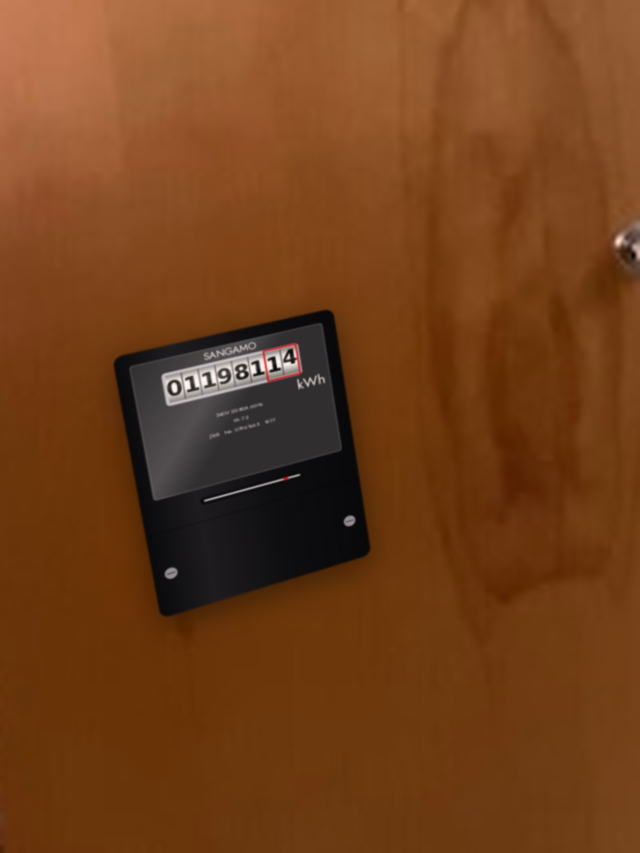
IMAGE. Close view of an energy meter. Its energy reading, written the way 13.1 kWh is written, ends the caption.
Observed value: 11981.14 kWh
